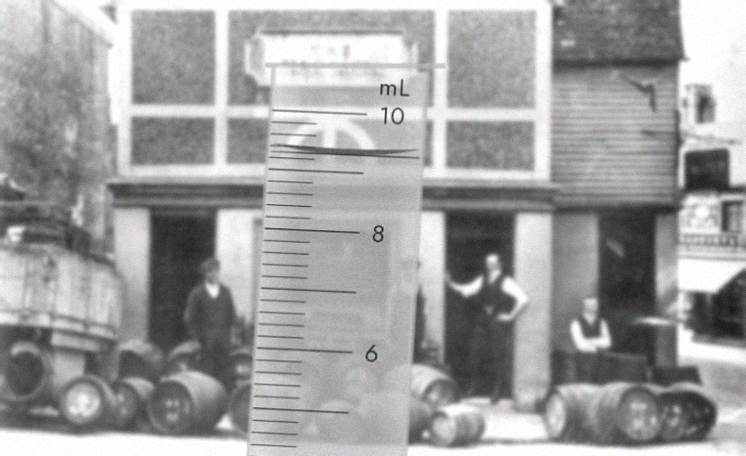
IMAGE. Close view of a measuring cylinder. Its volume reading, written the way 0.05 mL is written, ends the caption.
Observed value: 9.3 mL
